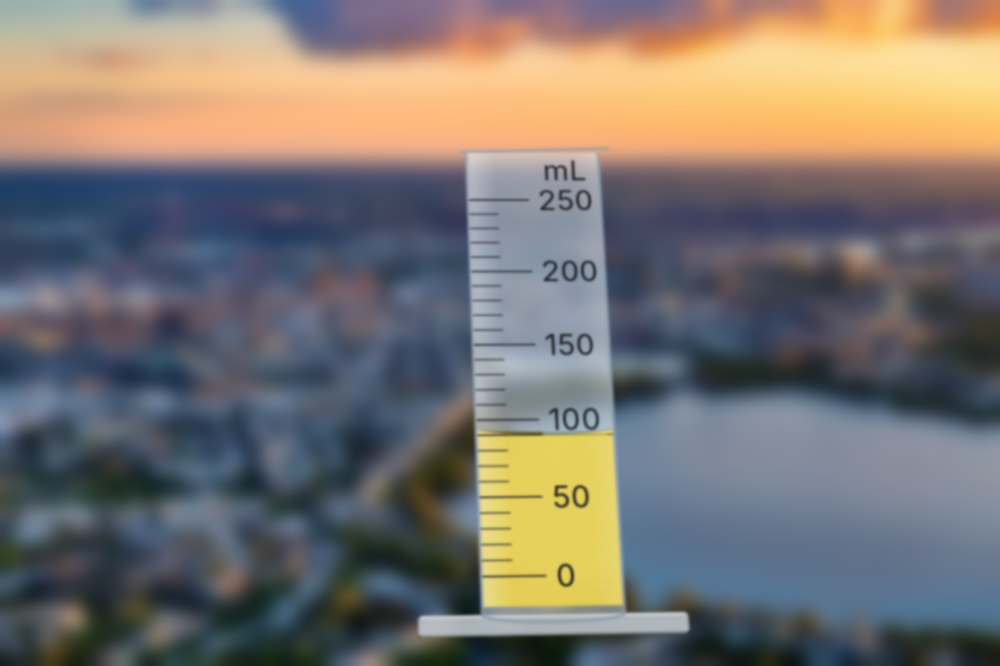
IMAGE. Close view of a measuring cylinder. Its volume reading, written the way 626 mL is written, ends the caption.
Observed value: 90 mL
